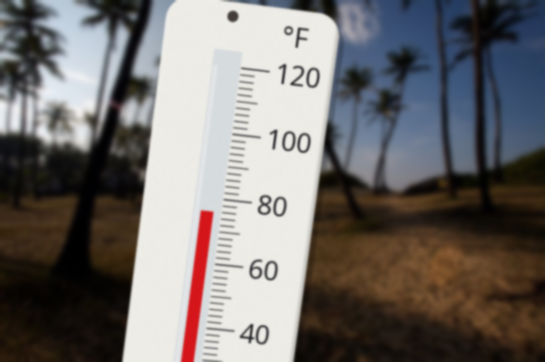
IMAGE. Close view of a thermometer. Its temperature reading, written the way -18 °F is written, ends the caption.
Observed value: 76 °F
